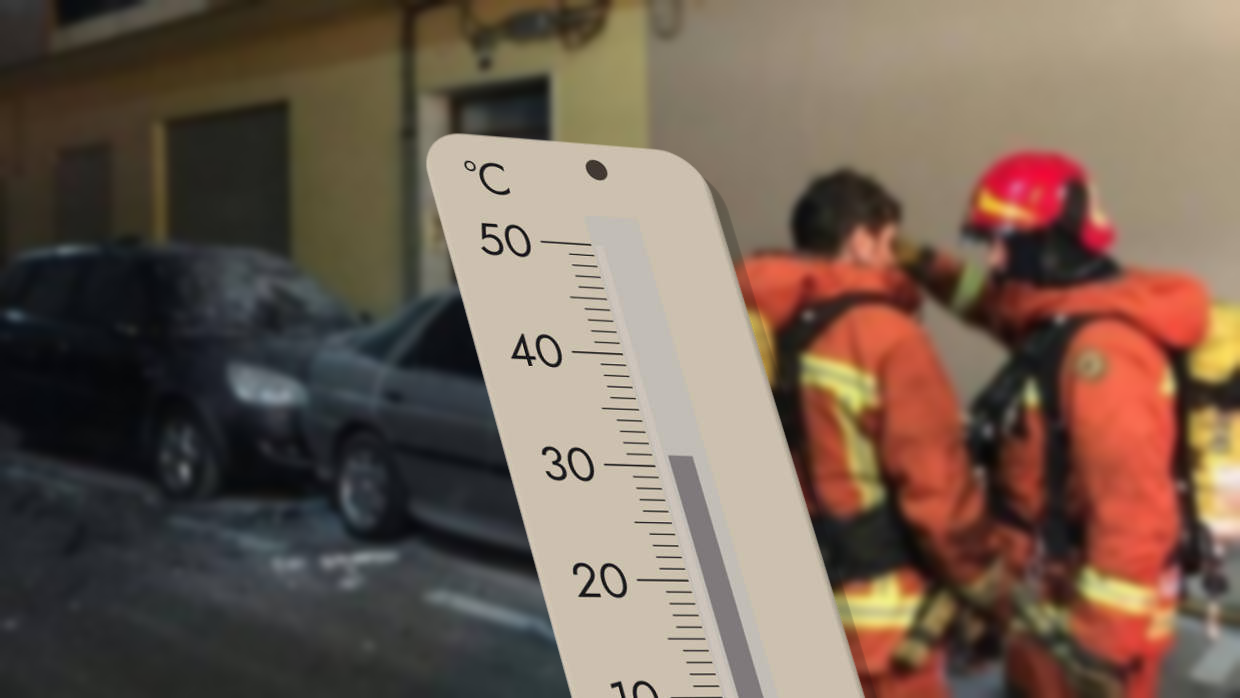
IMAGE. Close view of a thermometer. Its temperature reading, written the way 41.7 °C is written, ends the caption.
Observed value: 31 °C
